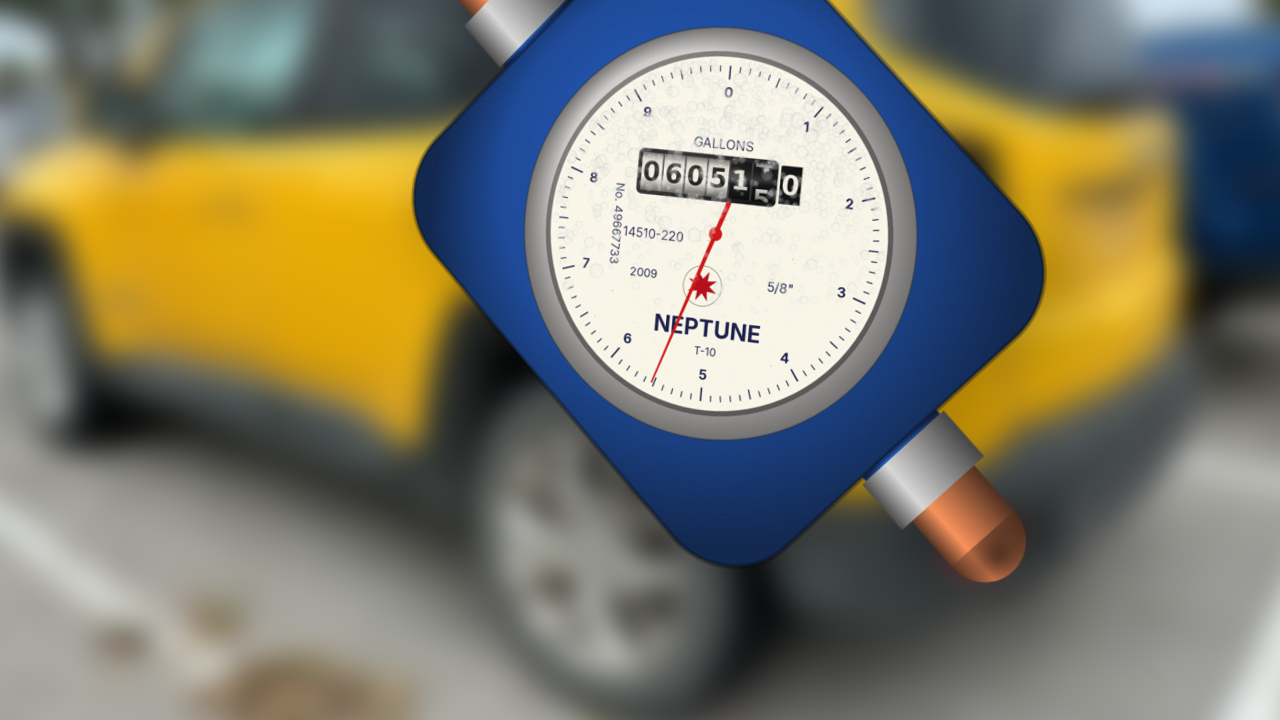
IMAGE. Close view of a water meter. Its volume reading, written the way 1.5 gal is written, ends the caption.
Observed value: 605145.5 gal
